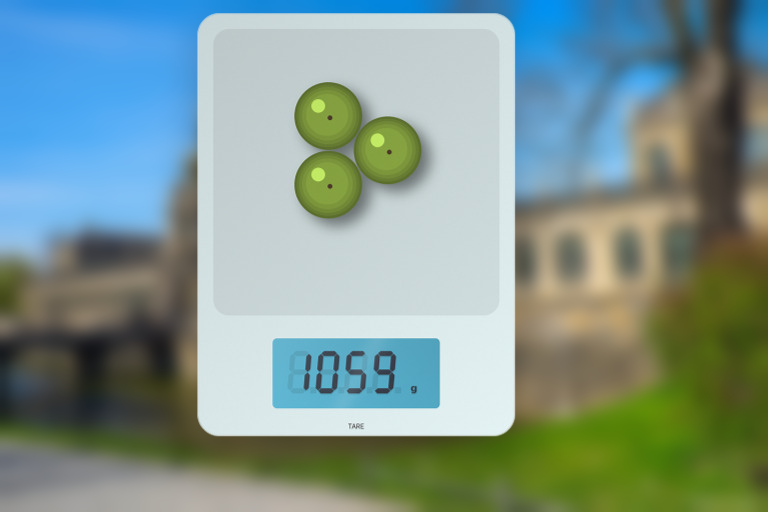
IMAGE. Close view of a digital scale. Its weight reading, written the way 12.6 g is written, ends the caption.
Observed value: 1059 g
